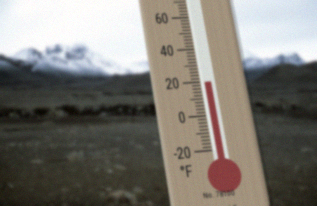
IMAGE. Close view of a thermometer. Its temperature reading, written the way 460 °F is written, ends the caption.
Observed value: 20 °F
